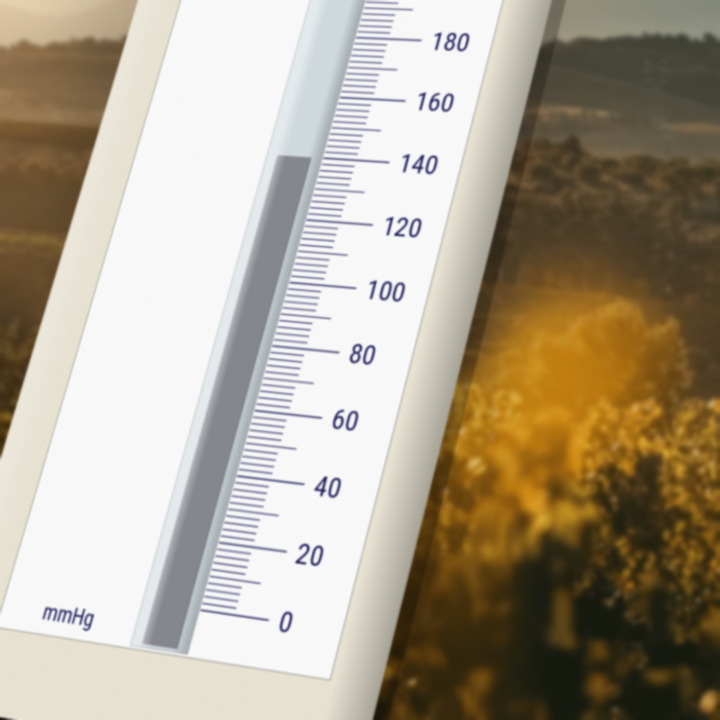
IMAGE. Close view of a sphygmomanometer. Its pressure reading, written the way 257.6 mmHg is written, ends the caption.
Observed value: 140 mmHg
